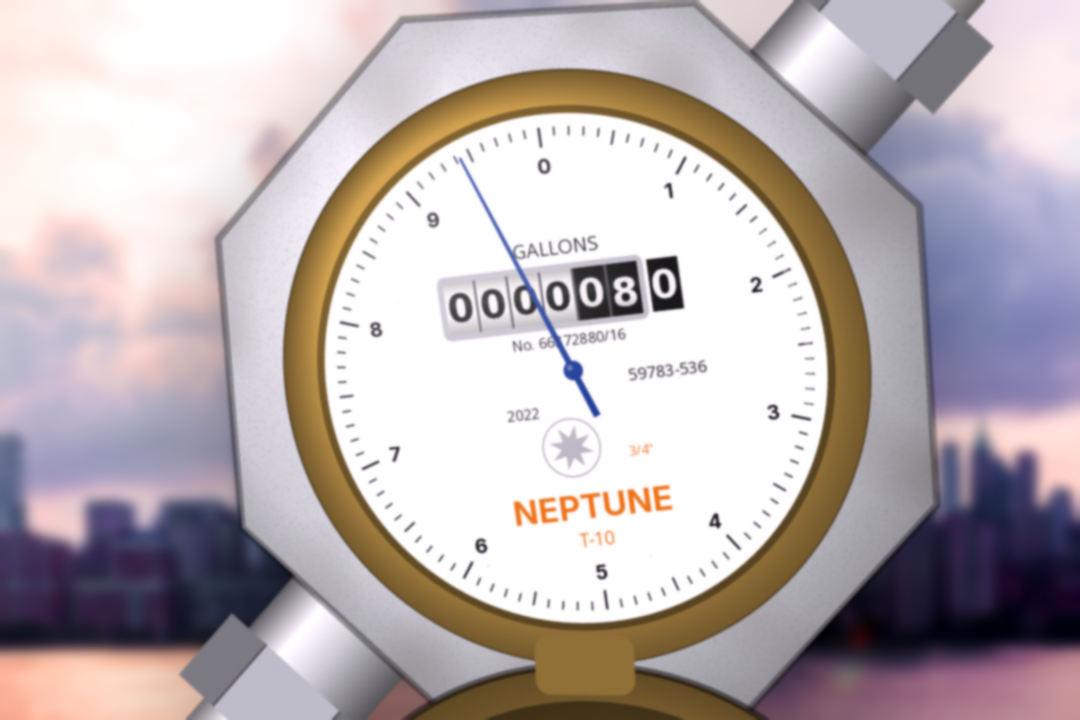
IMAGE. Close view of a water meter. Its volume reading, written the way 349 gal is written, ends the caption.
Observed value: 79.4 gal
